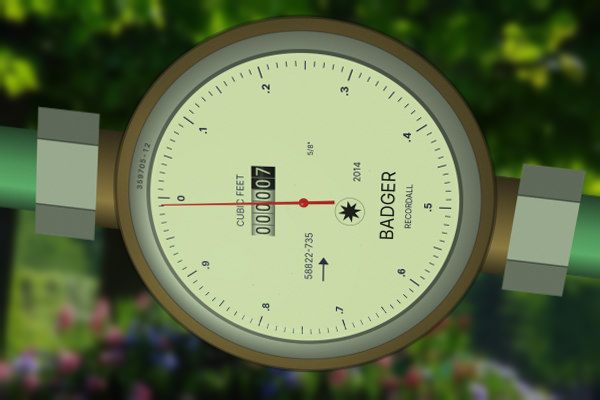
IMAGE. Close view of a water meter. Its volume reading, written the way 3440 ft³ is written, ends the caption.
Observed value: 6.99 ft³
